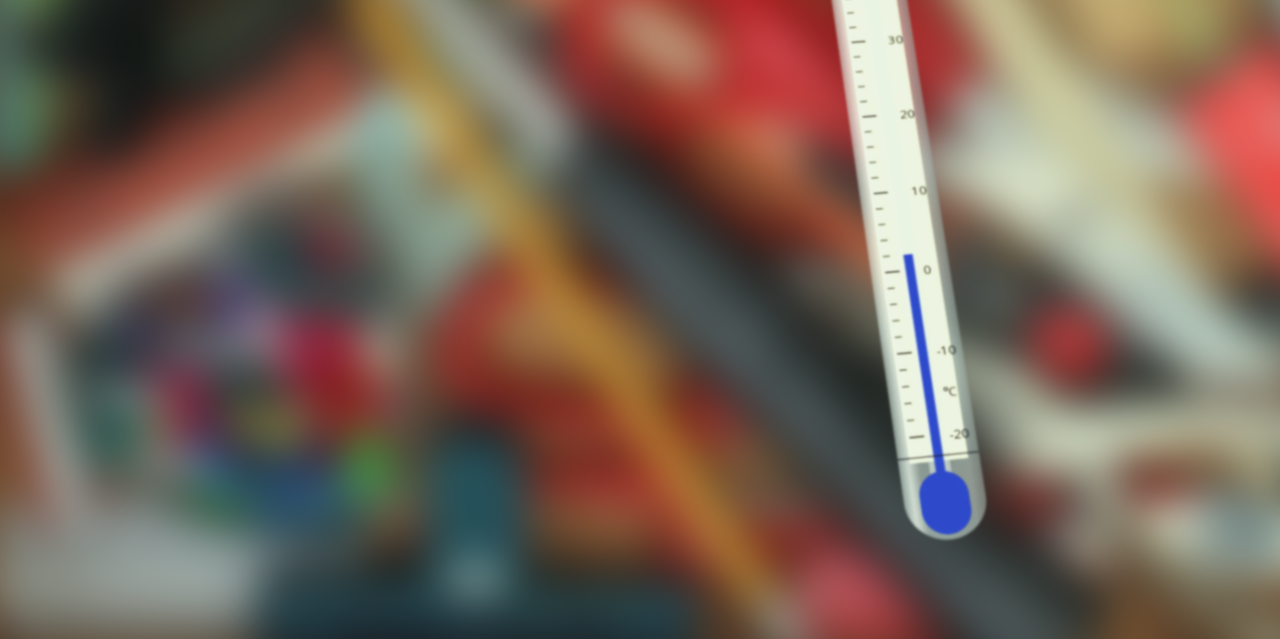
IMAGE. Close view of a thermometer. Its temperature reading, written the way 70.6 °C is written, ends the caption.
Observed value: 2 °C
